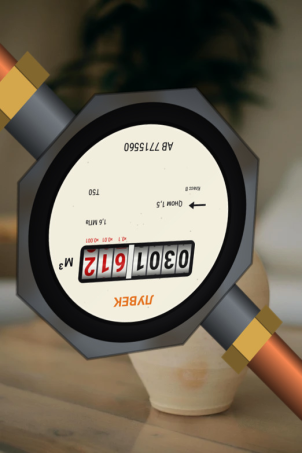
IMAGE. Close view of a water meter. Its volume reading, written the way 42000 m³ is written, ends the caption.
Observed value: 301.612 m³
